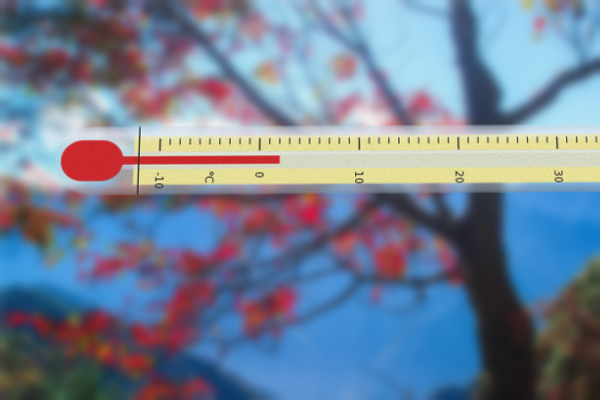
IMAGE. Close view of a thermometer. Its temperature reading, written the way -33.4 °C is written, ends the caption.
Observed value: 2 °C
